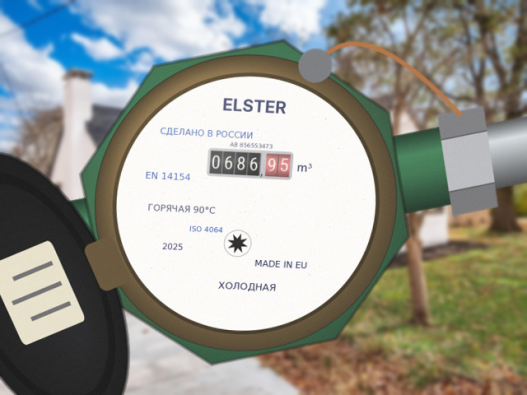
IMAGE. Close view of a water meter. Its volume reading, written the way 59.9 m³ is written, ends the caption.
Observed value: 686.95 m³
